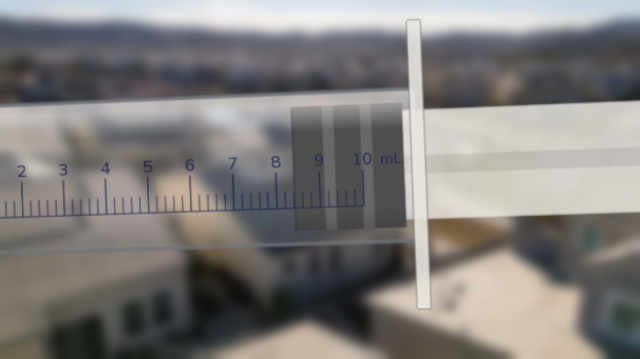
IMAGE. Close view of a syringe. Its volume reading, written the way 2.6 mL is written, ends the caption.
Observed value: 8.4 mL
